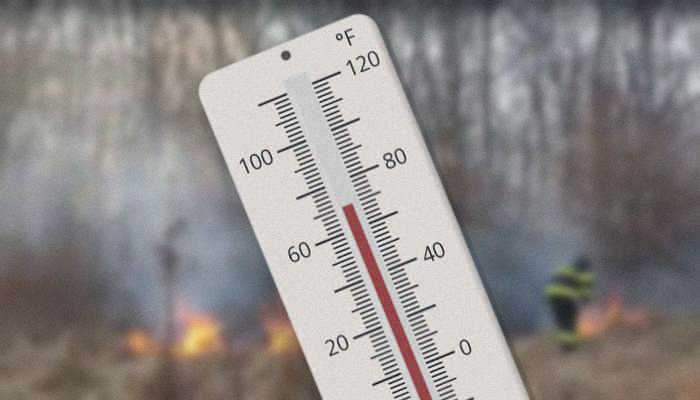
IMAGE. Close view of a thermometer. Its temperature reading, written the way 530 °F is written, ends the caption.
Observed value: 70 °F
